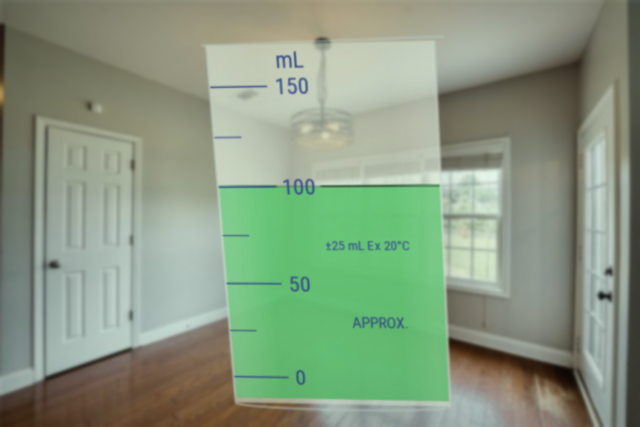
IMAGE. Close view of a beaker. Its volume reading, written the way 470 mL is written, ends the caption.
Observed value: 100 mL
